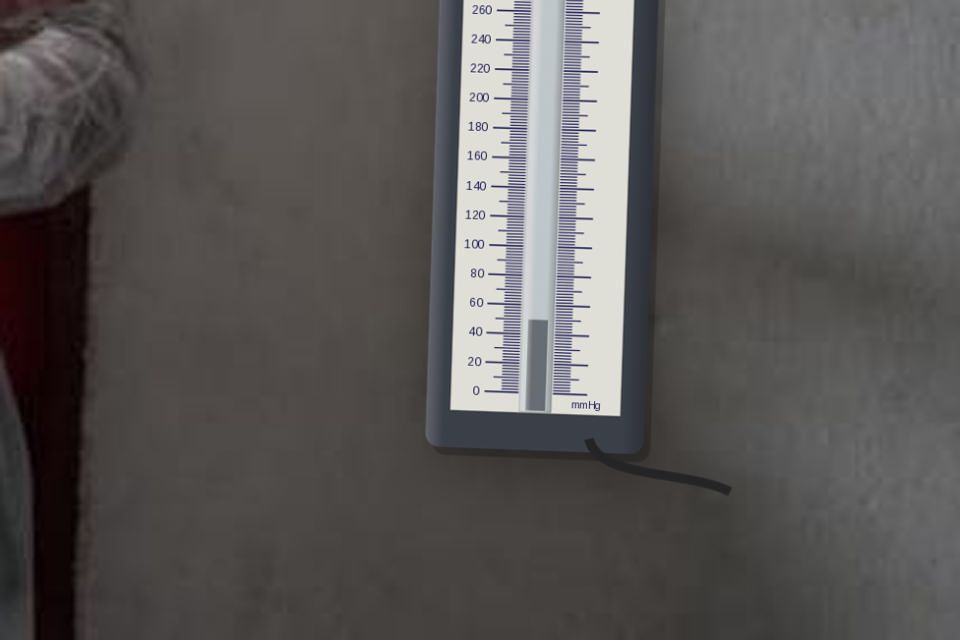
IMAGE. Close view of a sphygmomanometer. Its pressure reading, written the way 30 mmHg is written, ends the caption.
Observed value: 50 mmHg
